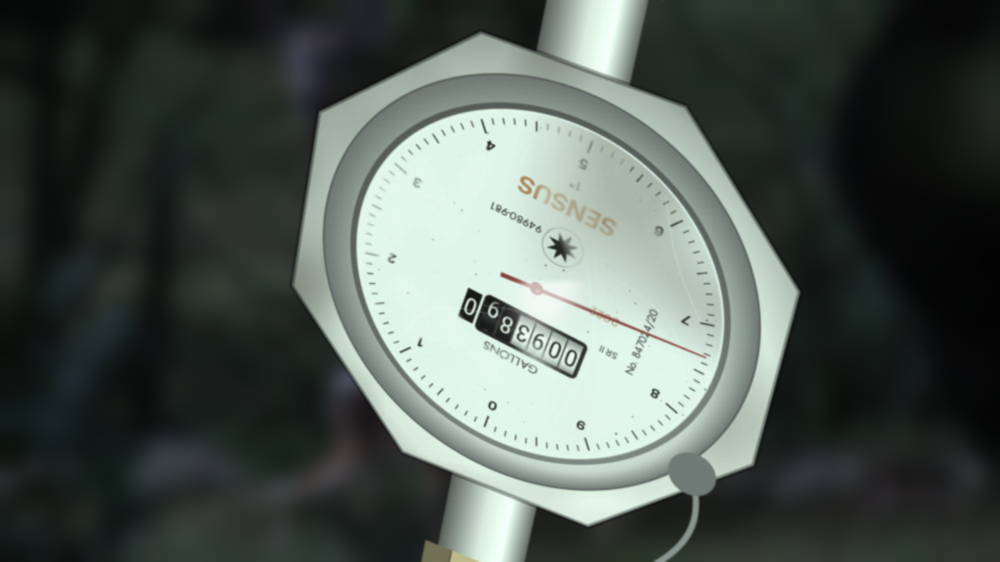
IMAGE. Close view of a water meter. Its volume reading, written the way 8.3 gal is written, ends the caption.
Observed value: 93887.3 gal
